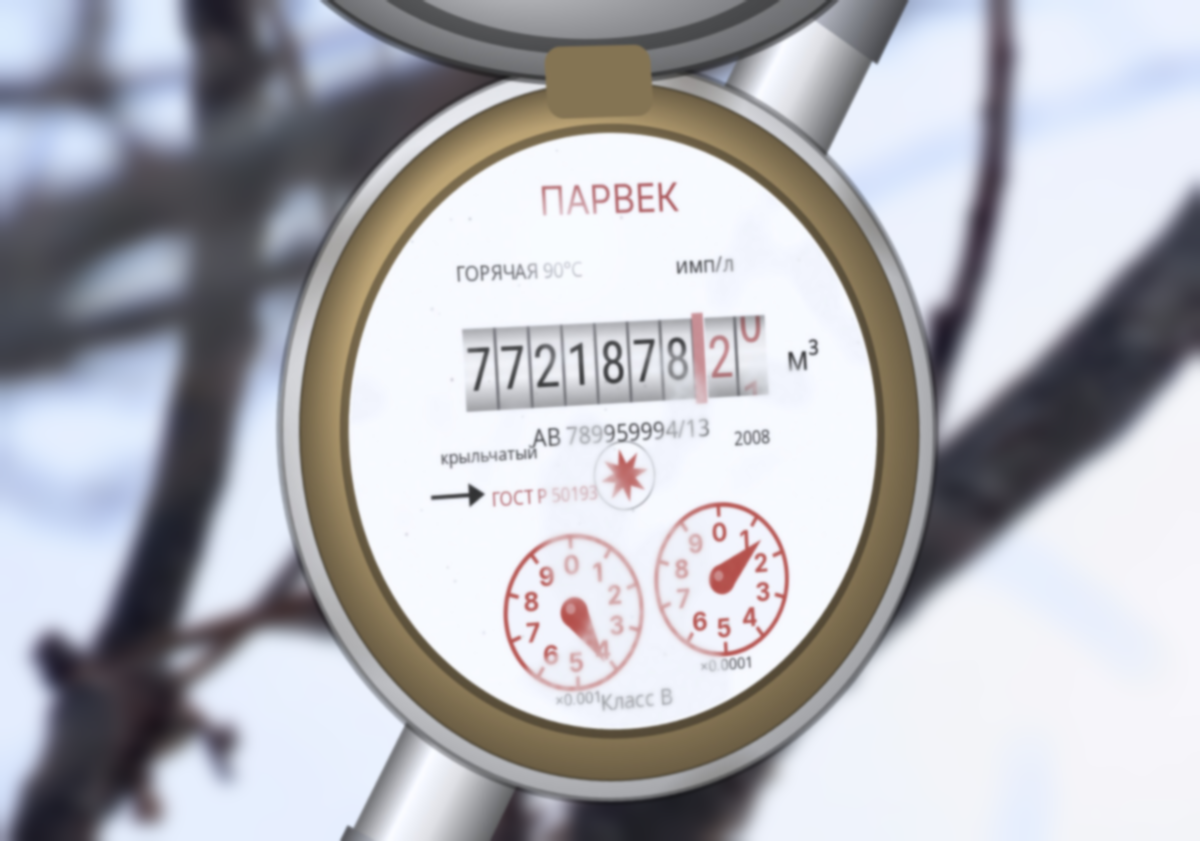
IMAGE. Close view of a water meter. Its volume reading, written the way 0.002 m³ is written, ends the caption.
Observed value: 7721878.2041 m³
